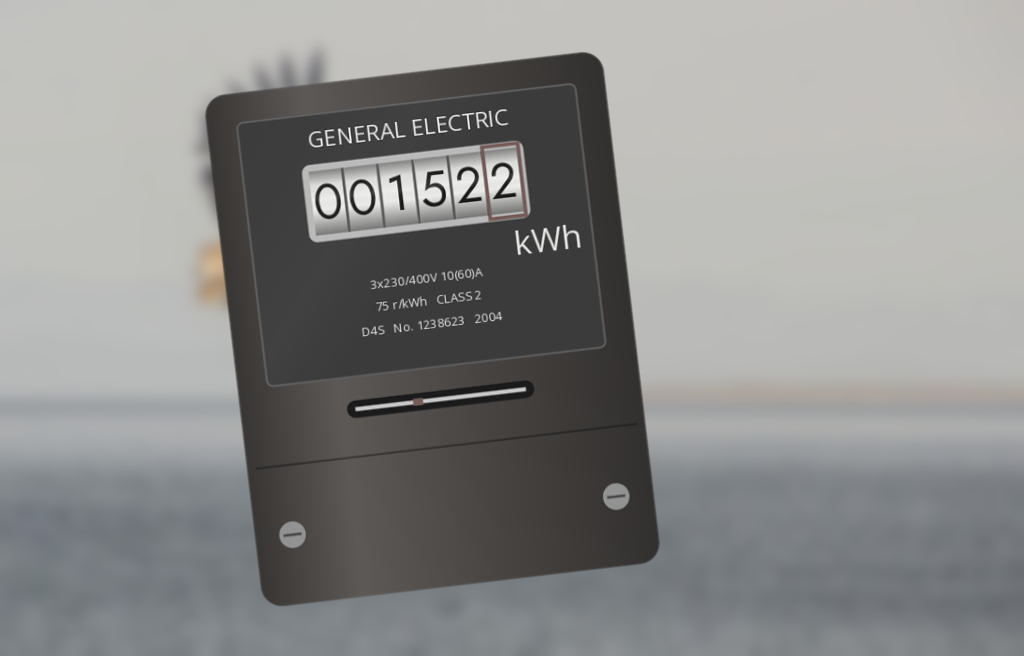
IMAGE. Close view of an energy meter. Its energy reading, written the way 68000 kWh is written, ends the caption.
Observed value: 152.2 kWh
